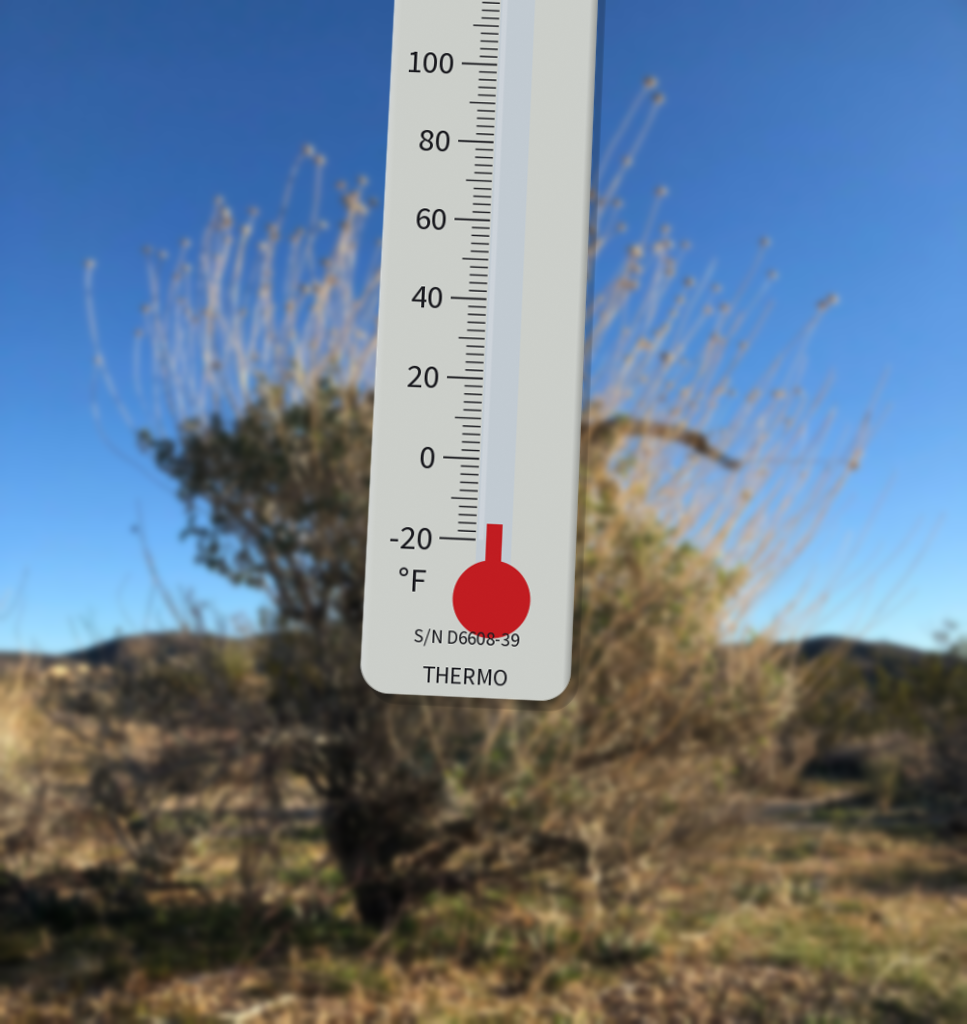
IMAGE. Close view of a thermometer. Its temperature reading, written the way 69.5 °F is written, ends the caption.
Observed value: -16 °F
